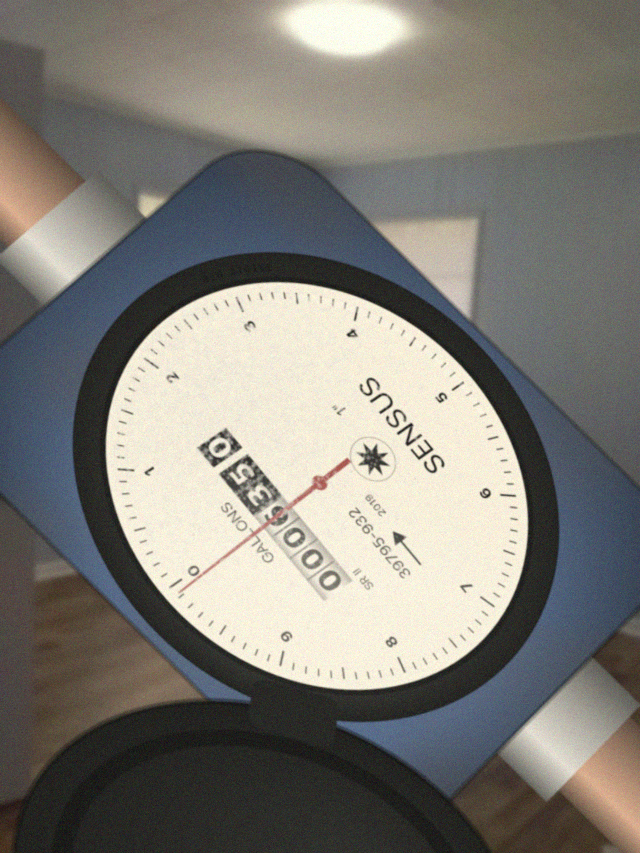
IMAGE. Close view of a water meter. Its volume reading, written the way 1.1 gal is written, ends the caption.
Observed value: 6349.9 gal
